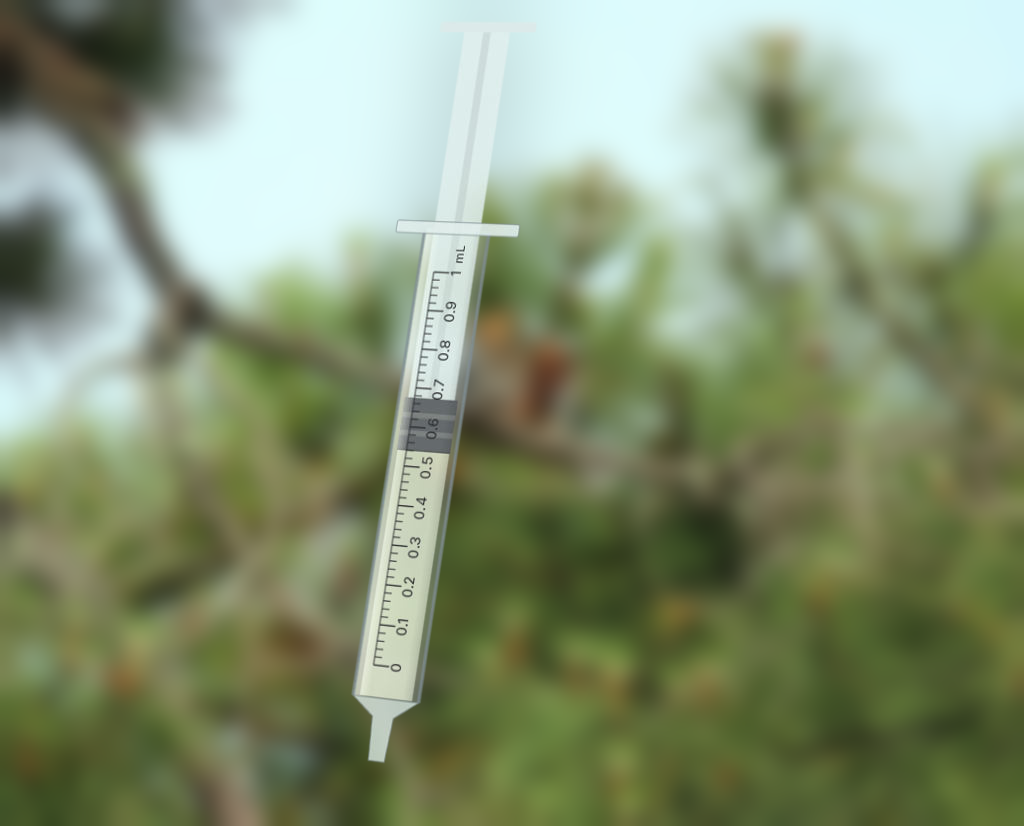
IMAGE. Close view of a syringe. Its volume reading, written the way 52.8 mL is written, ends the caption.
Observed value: 0.54 mL
